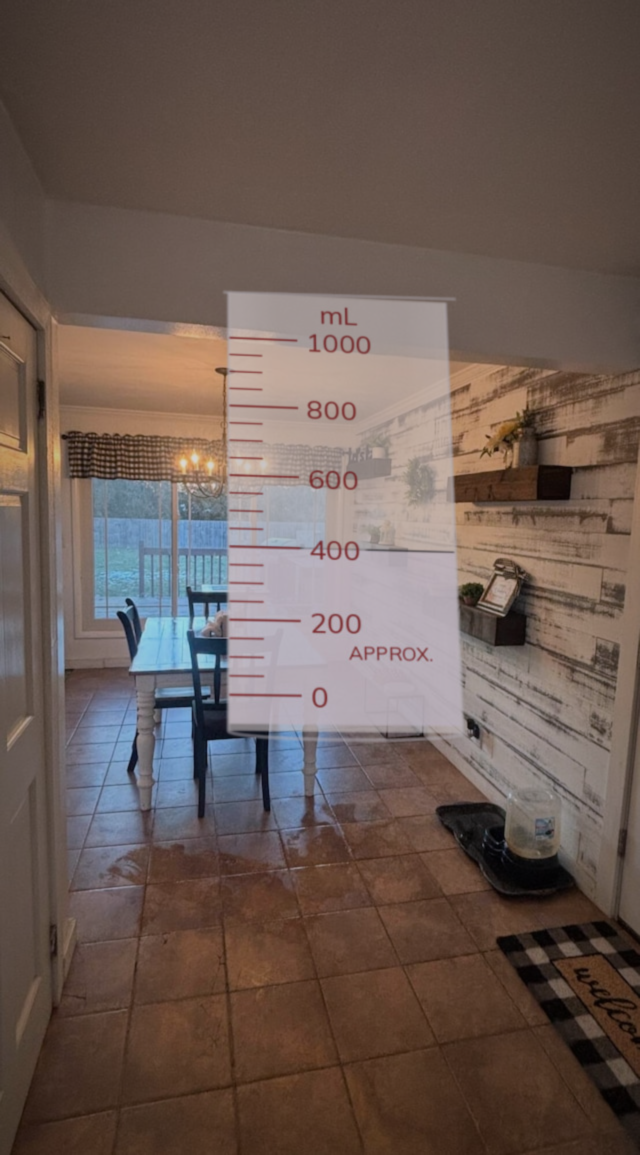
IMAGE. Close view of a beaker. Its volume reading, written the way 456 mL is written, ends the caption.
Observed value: 400 mL
